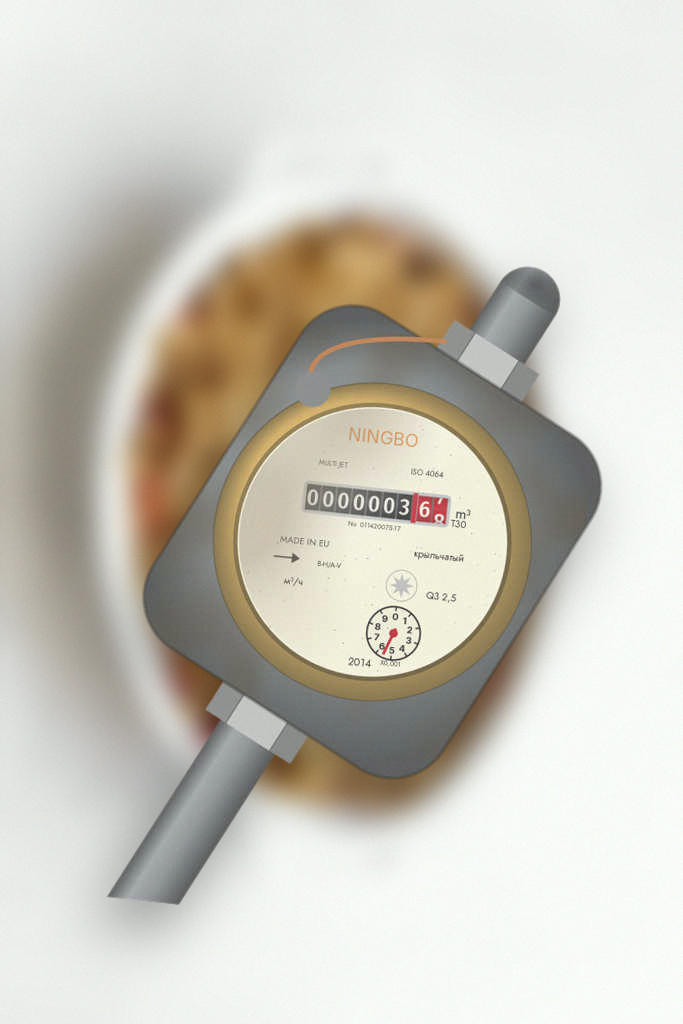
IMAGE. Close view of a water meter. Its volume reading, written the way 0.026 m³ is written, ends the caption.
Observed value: 3.675 m³
